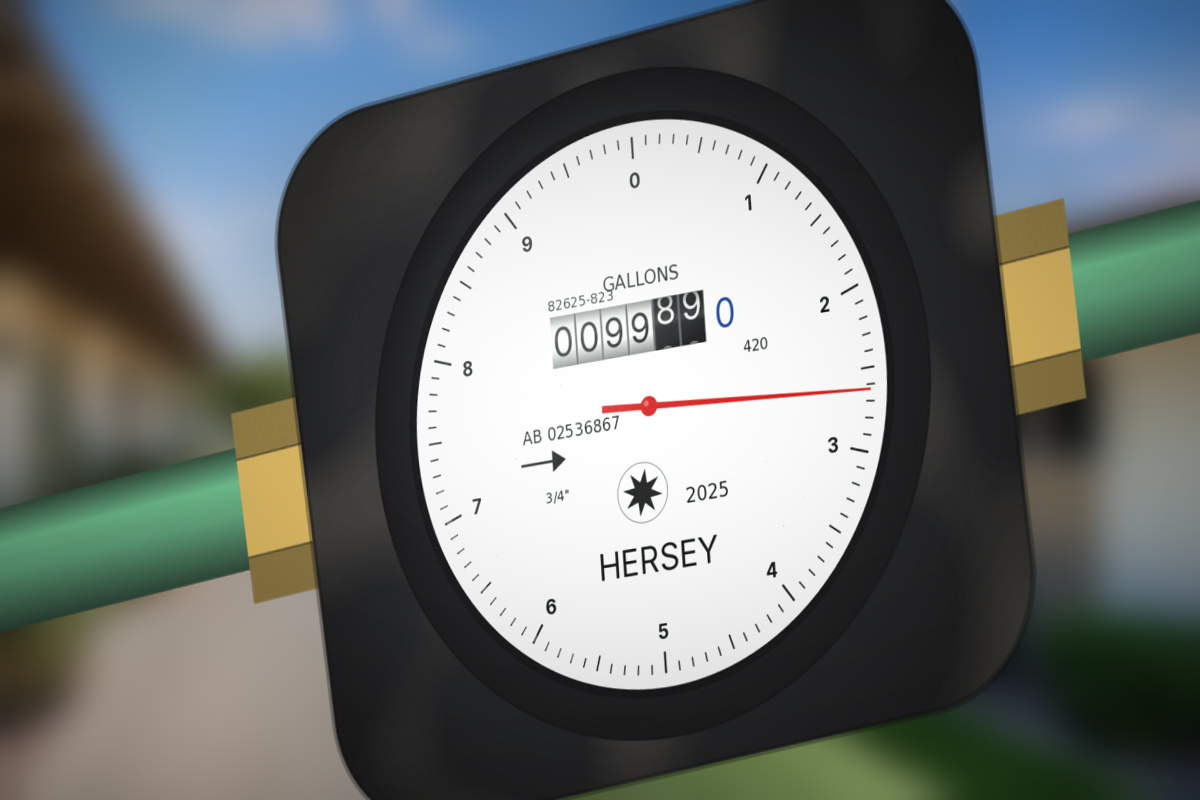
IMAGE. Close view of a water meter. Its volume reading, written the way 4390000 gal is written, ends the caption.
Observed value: 99892.6 gal
